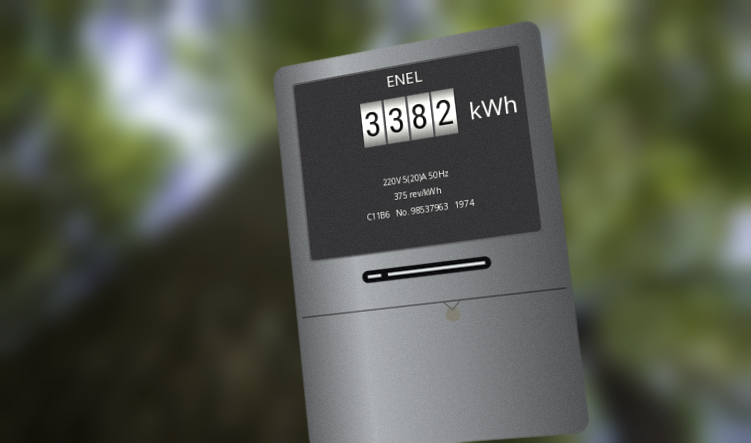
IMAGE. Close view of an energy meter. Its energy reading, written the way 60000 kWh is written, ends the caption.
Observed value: 3382 kWh
